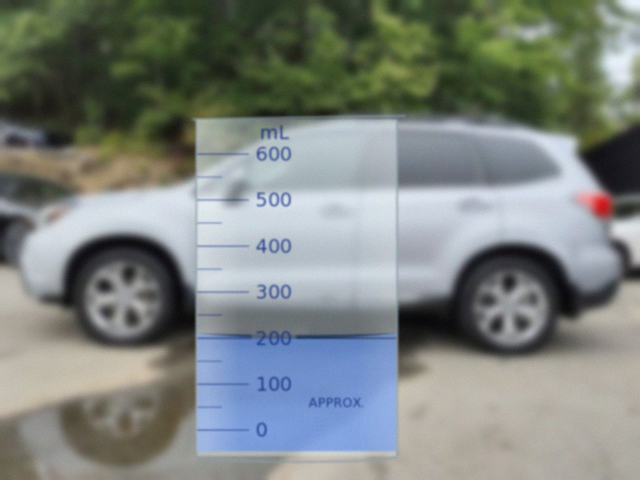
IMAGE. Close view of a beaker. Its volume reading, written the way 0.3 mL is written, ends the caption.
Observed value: 200 mL
